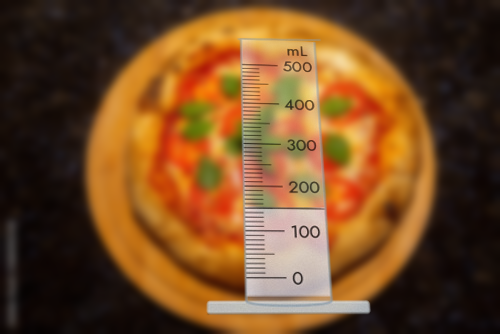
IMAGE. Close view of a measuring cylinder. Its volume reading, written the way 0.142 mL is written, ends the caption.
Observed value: 150 mL
